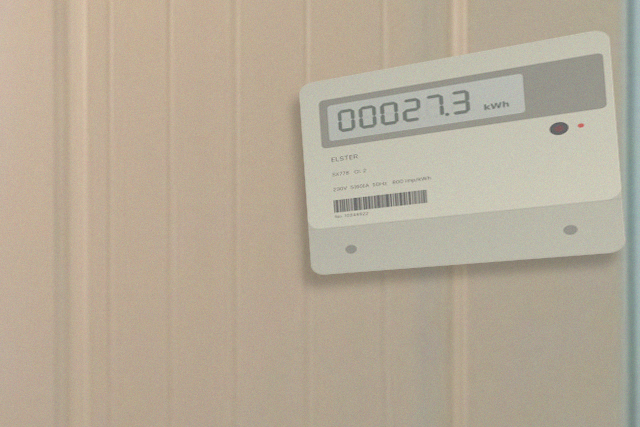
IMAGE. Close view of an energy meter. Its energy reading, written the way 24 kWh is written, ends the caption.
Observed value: 27.3 kWh
